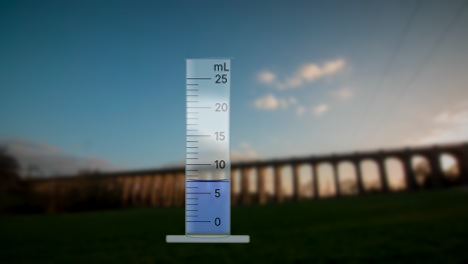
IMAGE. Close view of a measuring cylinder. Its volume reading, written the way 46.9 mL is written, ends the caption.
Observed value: 7 mL
